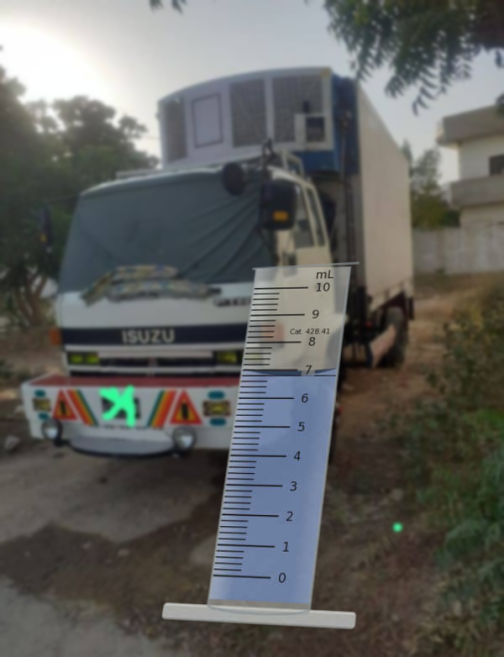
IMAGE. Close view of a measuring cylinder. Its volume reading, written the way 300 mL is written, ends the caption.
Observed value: 6.8 mL
